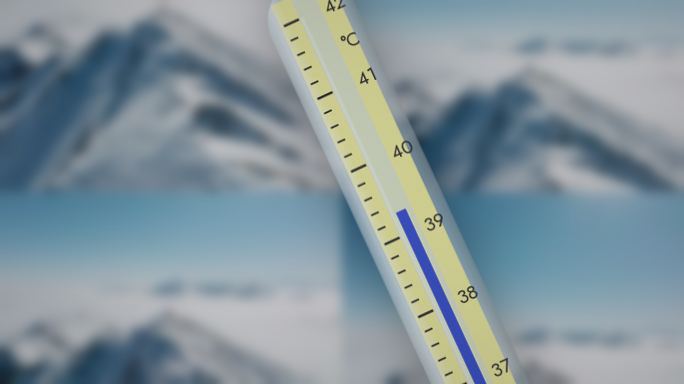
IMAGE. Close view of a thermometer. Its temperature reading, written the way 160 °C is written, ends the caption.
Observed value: 39.3 °C
